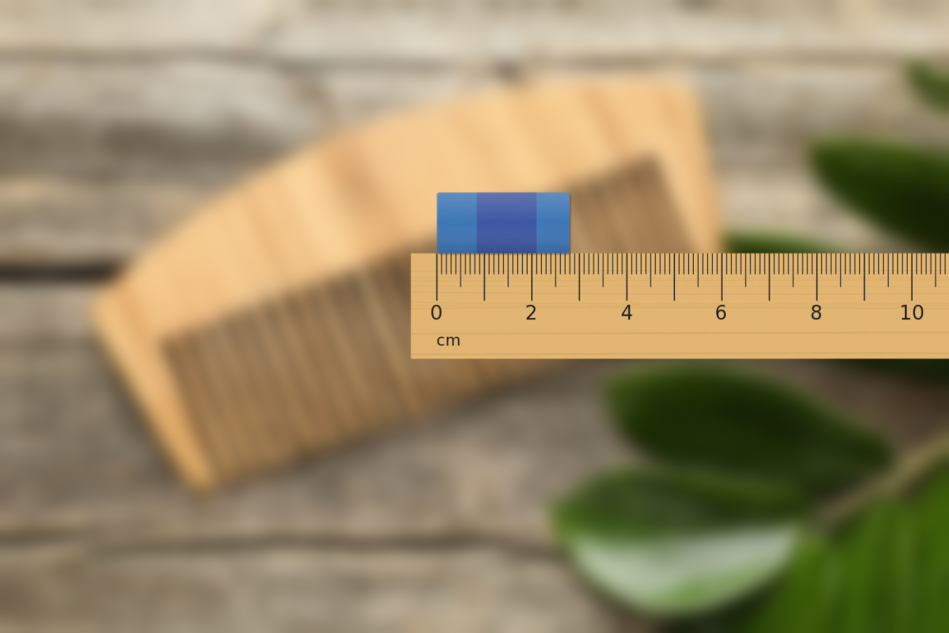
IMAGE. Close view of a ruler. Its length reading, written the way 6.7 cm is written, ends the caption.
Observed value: 2.8 cm
